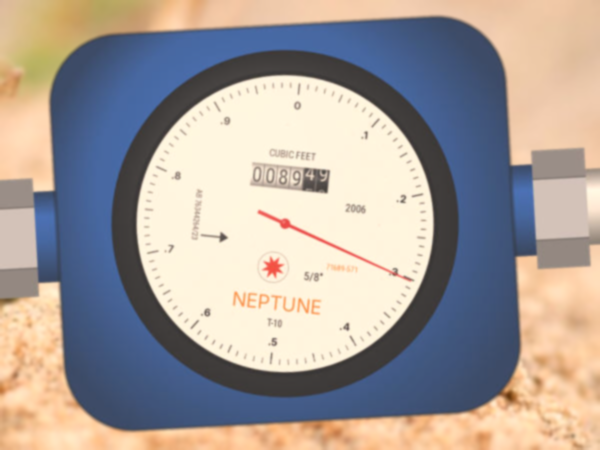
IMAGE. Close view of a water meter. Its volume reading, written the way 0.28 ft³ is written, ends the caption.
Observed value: 8949.30 ft³
